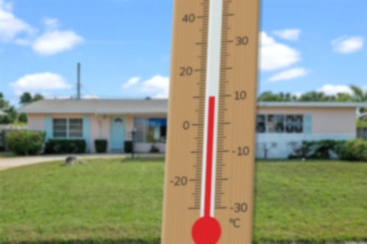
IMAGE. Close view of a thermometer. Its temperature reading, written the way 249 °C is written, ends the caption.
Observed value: 10 °C
